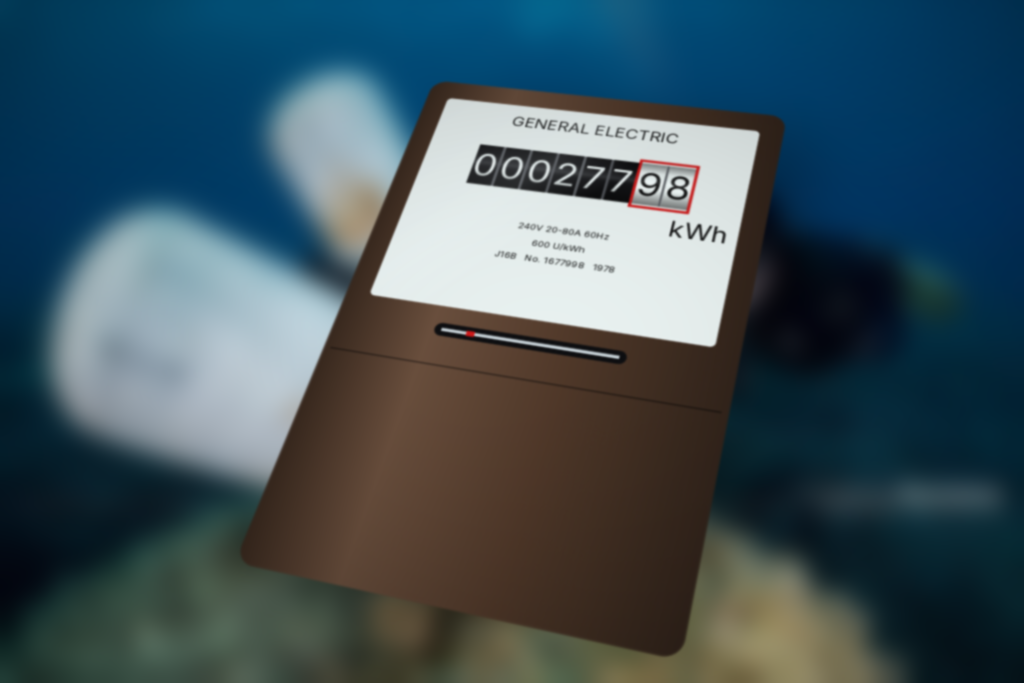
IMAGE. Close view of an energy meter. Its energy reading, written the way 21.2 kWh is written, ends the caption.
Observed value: 277.98 kWh
